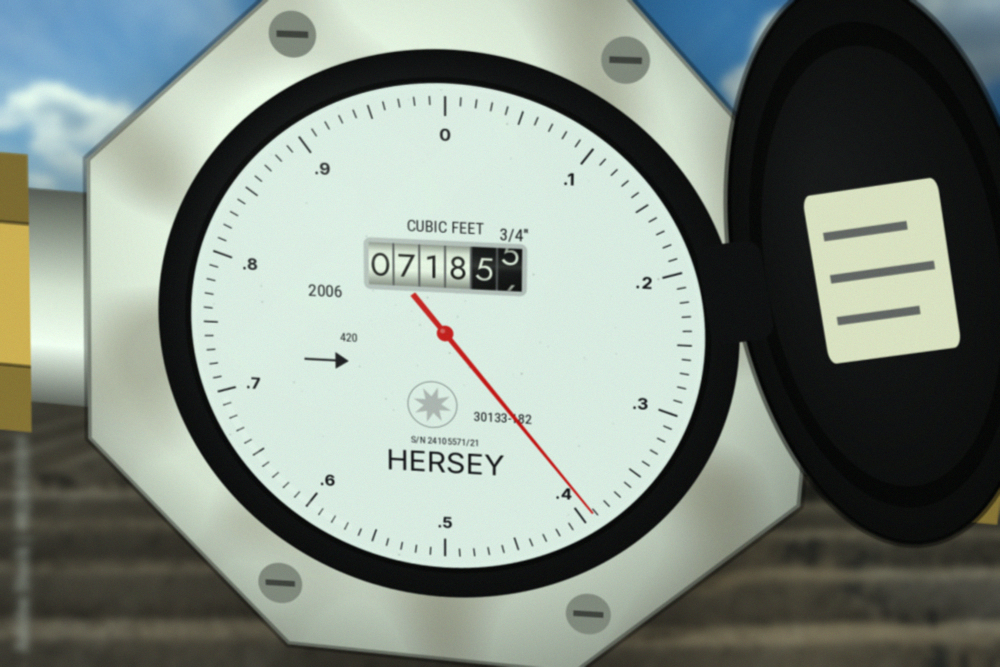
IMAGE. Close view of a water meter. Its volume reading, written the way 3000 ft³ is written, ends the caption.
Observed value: 71855.39 ft³
